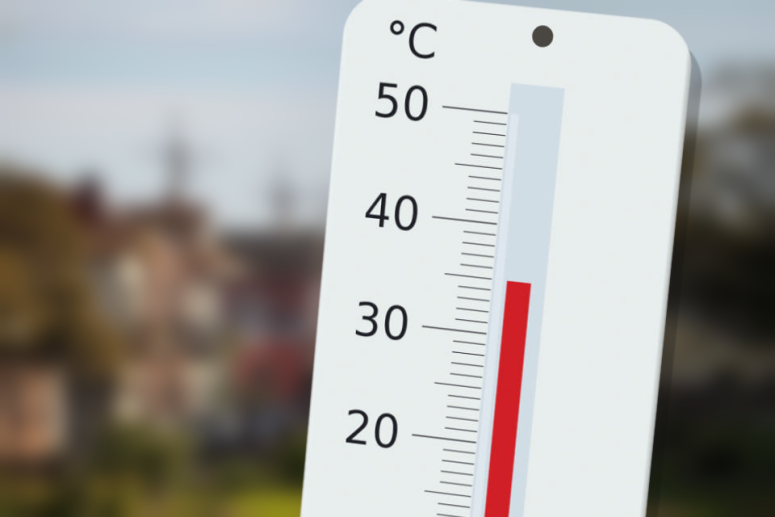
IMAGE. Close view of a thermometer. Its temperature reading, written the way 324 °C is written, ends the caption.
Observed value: 35 °C
